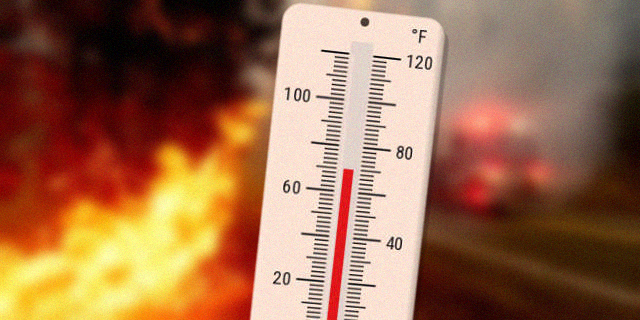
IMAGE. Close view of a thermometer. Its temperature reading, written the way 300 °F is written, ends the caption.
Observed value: 70 °F
